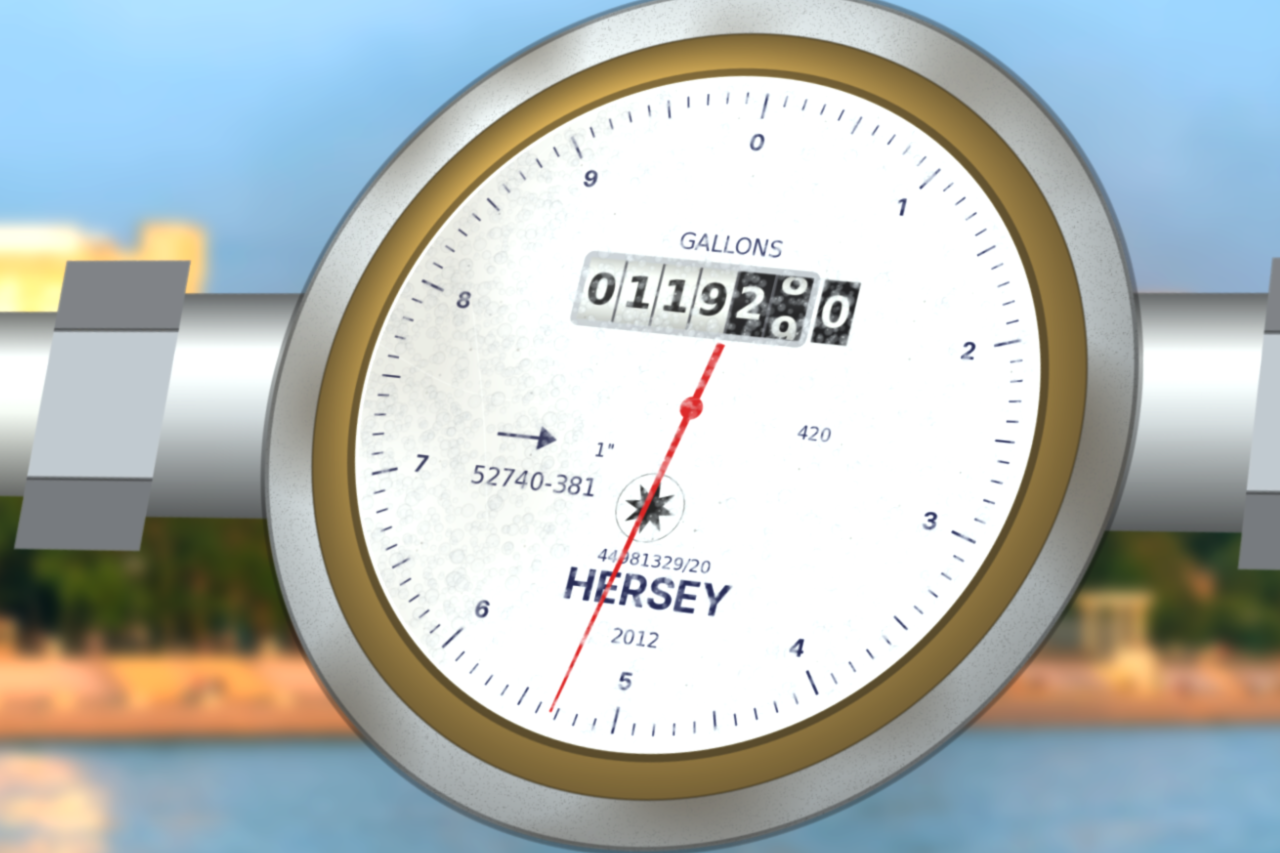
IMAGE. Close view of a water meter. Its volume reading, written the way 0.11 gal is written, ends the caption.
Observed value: 119285.3 gal
